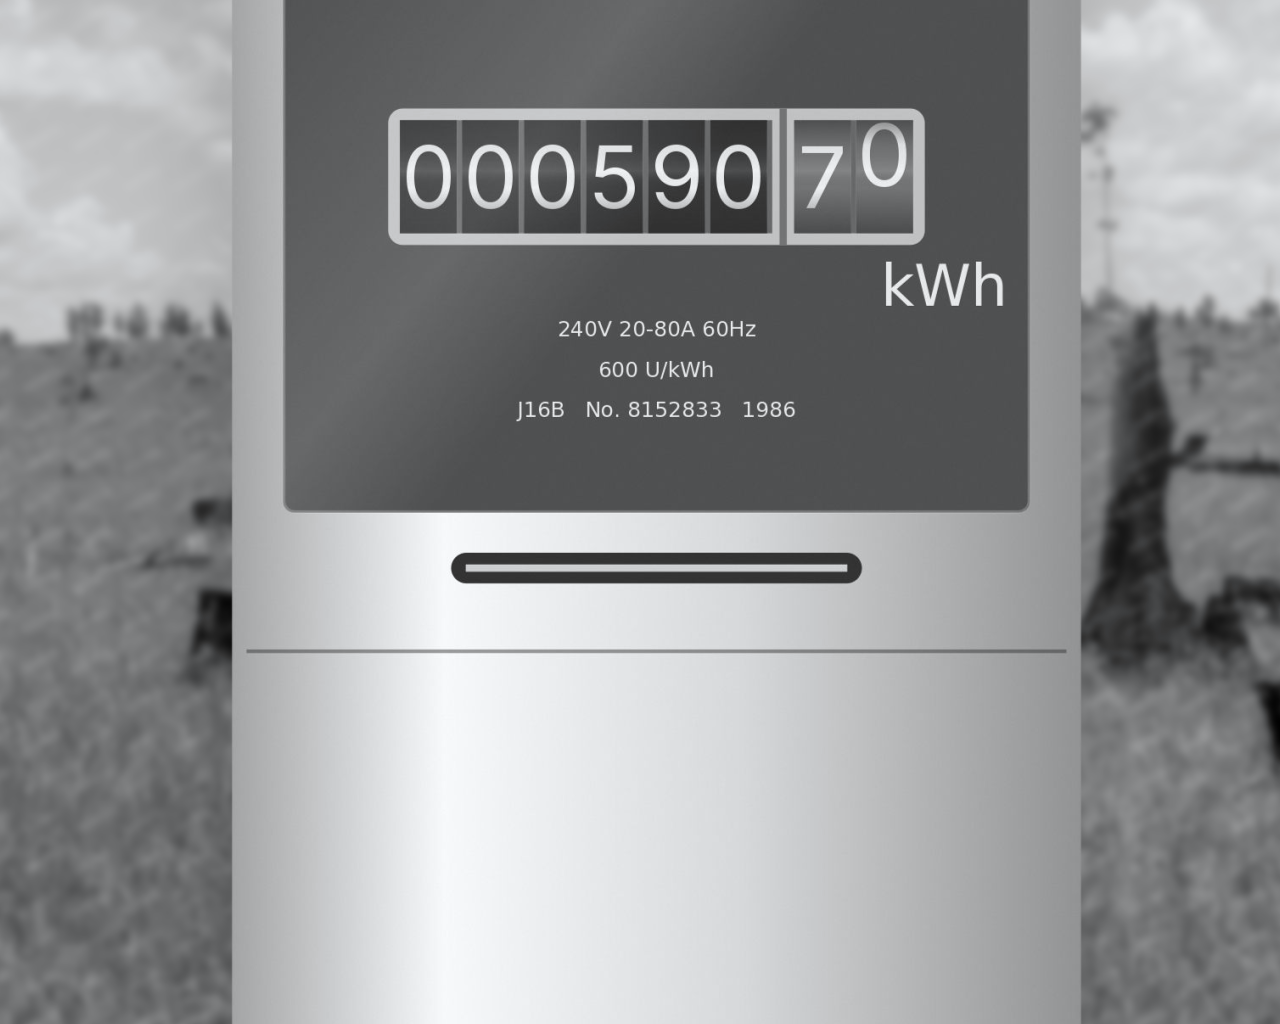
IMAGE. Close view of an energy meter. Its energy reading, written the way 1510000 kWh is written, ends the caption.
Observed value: 590.70 kWh
